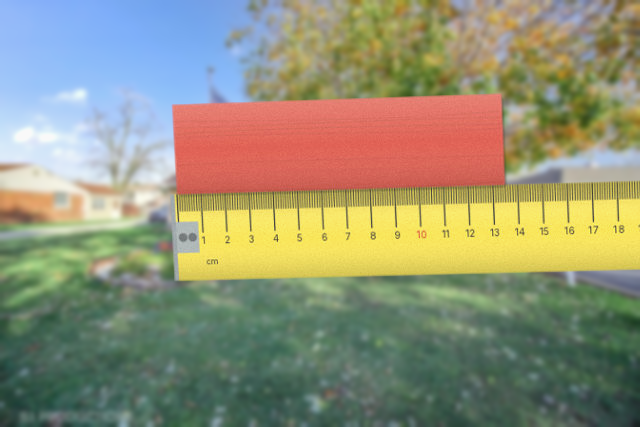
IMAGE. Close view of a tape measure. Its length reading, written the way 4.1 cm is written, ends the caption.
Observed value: 13.5 cm
